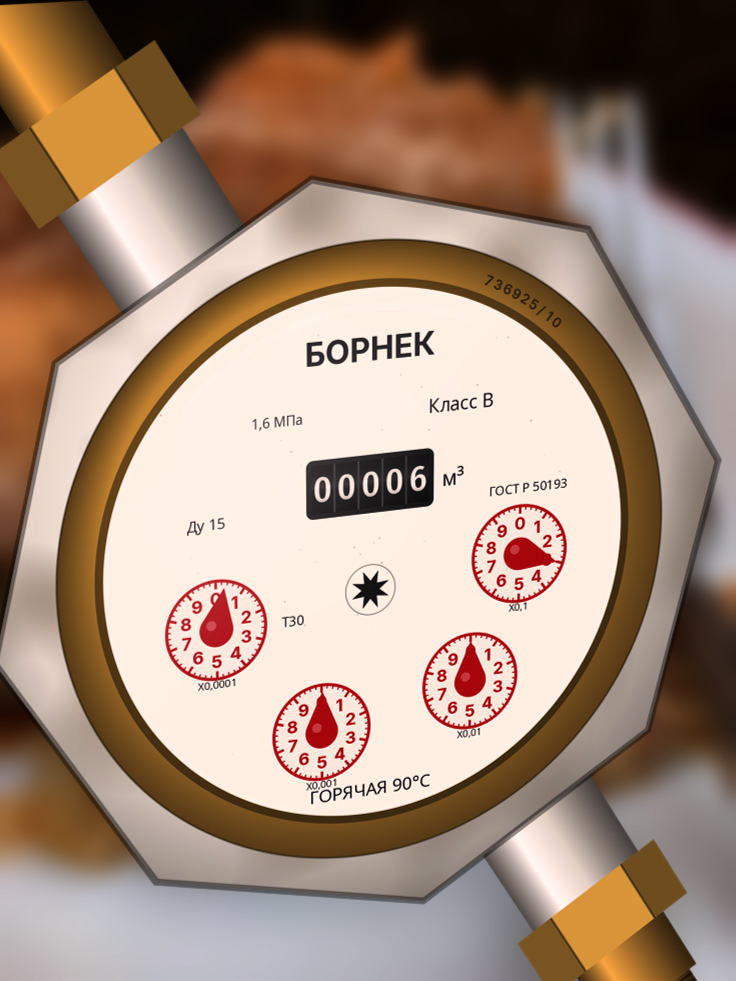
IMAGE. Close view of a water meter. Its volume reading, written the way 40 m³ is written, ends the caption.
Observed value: 6.3000 m³
